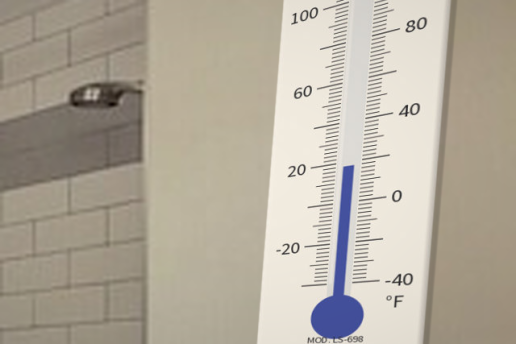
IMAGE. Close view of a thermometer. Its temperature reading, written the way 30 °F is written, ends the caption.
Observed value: 18 °F
